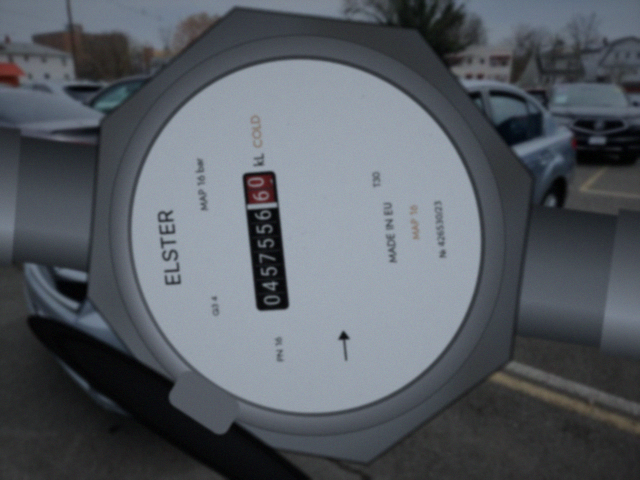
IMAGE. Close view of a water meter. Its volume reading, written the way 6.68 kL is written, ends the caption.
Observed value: 457556.60 kL
